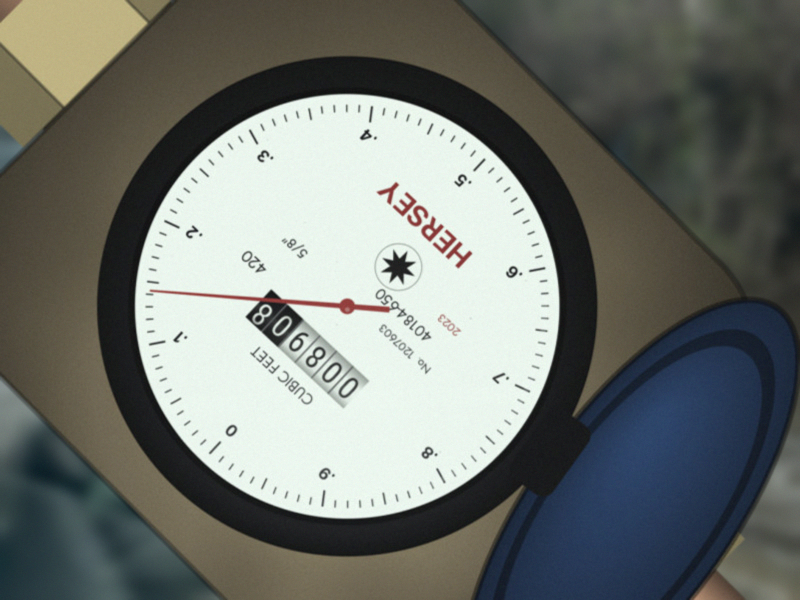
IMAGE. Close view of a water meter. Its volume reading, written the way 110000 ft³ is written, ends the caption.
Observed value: 8908.14 ft³
